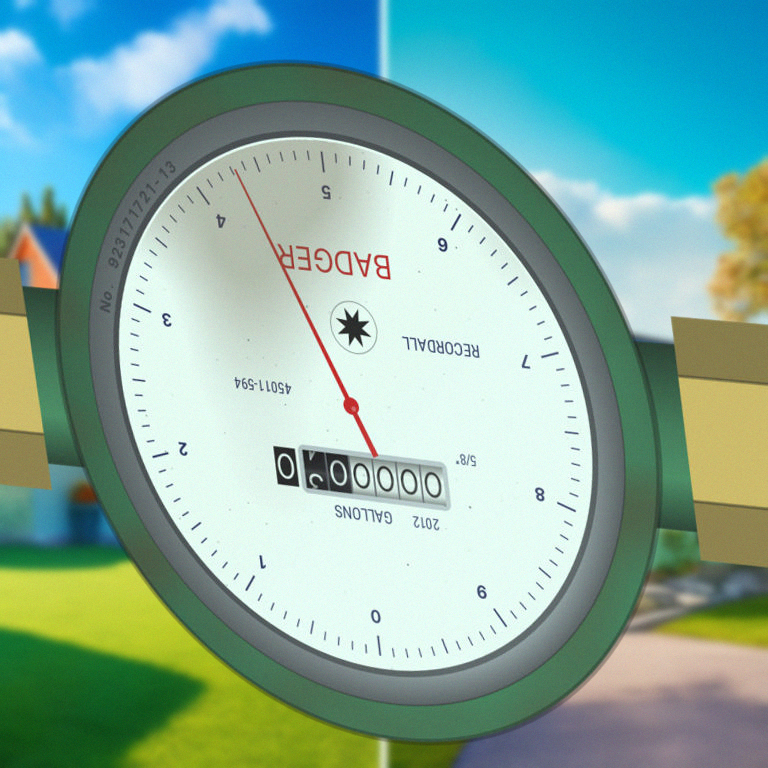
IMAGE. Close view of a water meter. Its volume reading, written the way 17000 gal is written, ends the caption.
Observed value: 34.3 gal
